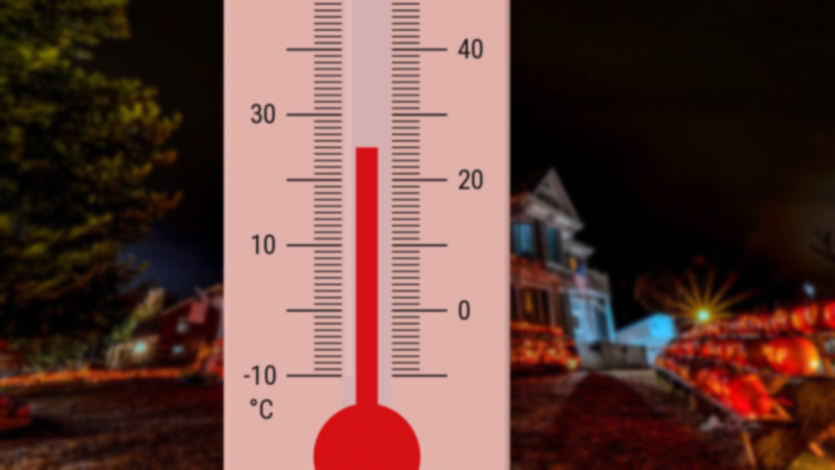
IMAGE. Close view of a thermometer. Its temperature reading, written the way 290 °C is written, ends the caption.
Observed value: 25 °C
